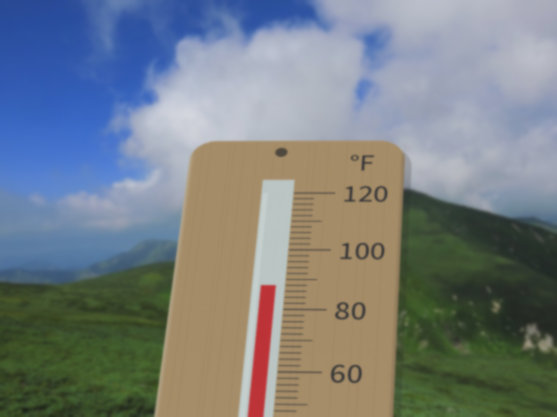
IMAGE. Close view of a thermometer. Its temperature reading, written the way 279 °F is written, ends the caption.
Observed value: 88 °F
